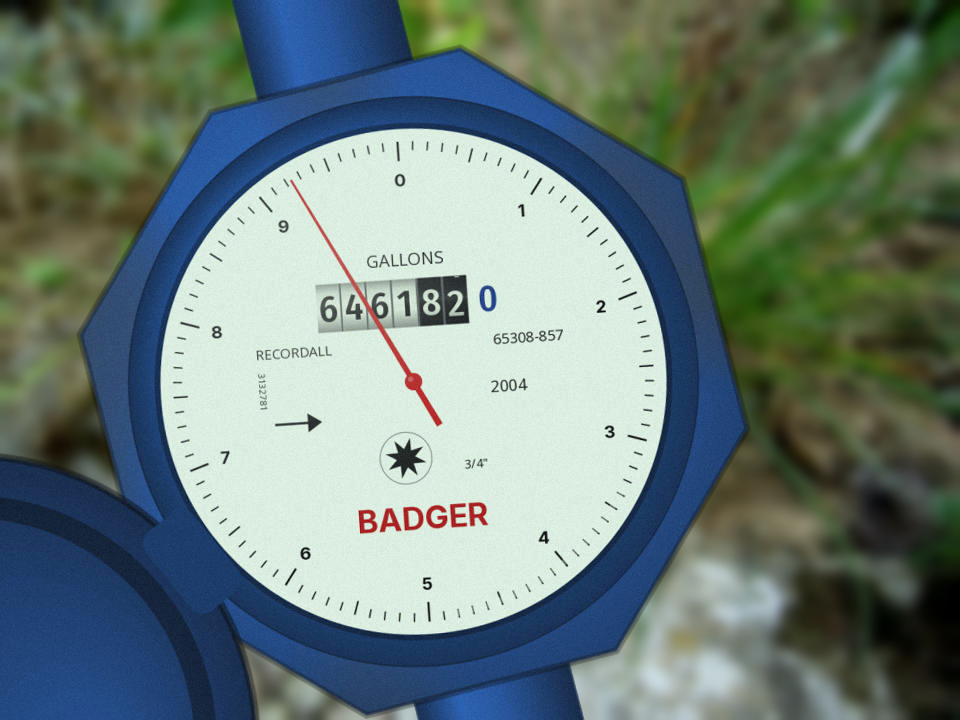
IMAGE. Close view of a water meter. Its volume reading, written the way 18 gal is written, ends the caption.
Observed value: 6461819.2 gal
